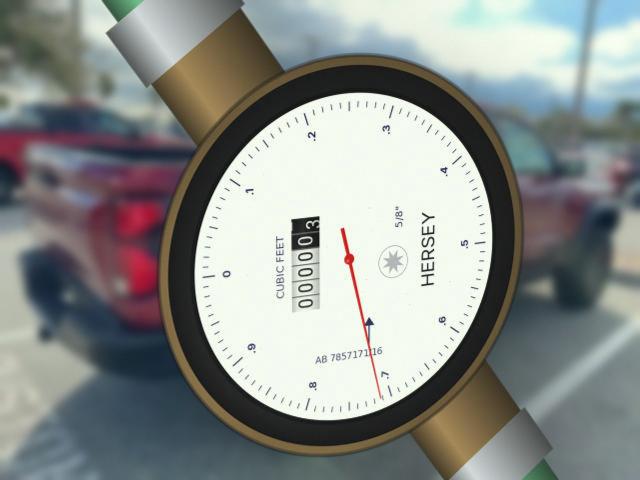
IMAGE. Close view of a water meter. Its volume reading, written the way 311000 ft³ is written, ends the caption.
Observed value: 2.71 ft³
